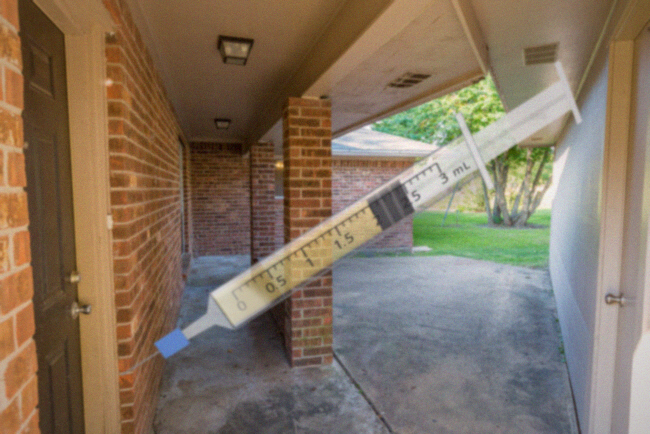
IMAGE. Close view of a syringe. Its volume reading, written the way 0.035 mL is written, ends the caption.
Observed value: 2 mL
